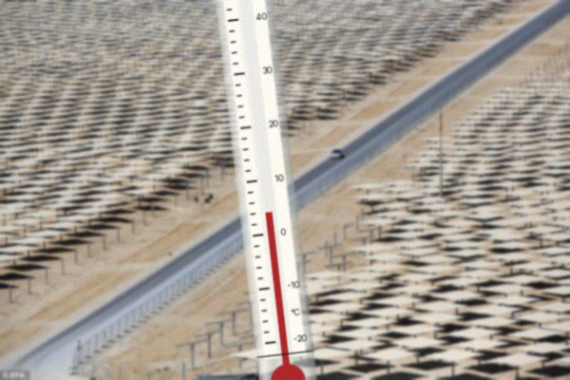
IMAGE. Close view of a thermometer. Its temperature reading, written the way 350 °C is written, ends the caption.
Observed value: 4 °C
